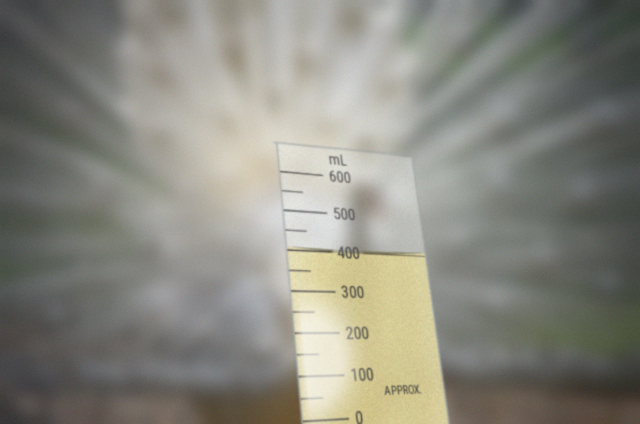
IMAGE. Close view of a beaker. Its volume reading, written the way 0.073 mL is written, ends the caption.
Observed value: 400 mL
